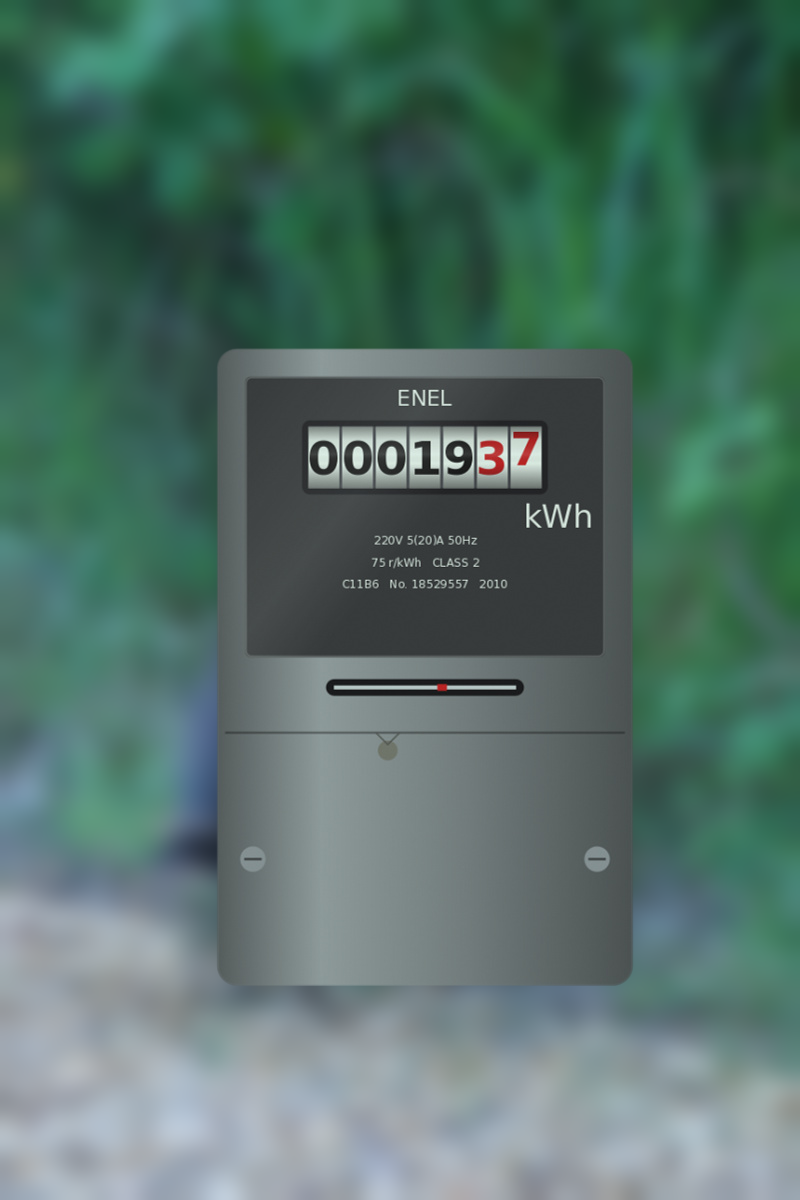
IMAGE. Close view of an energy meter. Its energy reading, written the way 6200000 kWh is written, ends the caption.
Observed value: 19.37 kWh
